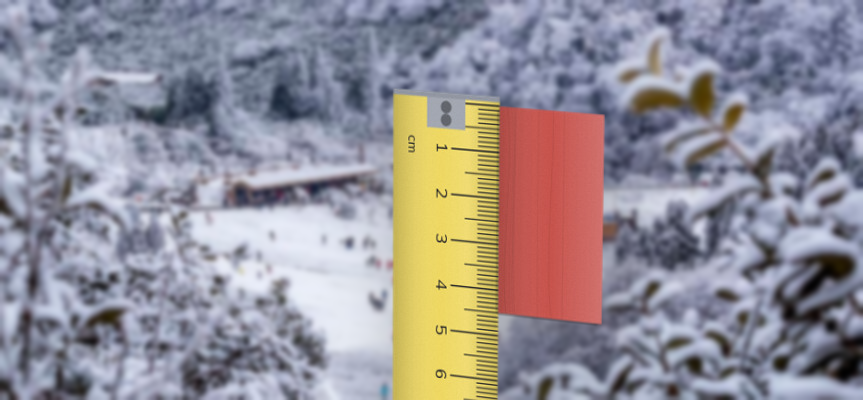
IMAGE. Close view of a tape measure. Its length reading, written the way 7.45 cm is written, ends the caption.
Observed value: 4.5 cm
